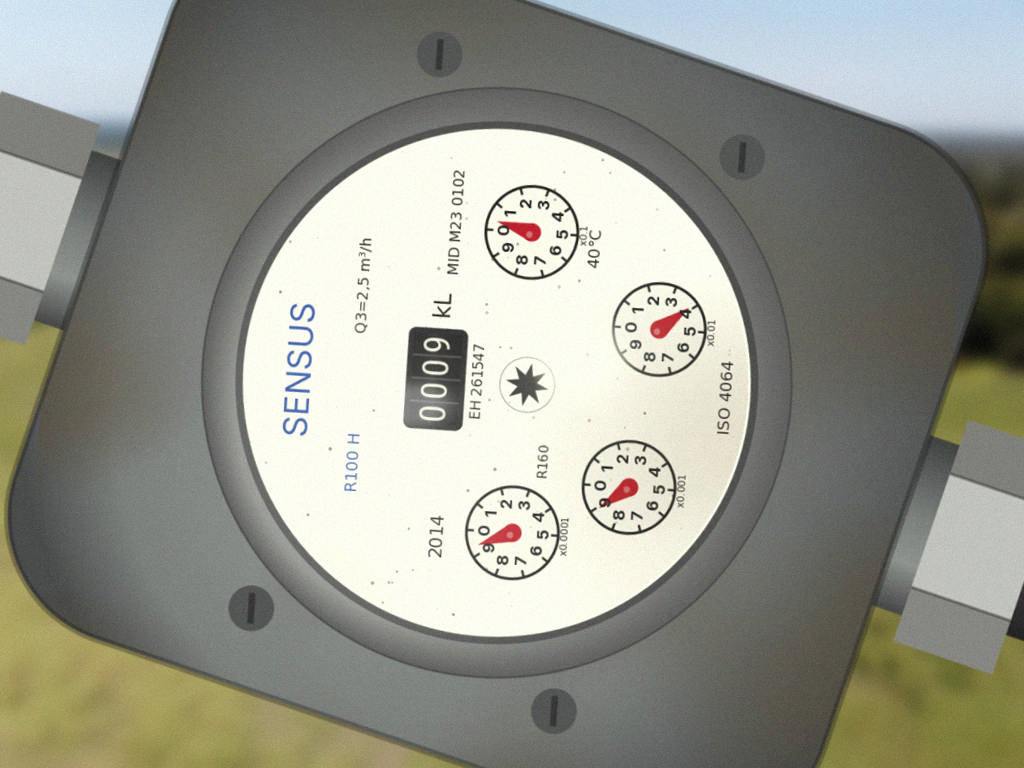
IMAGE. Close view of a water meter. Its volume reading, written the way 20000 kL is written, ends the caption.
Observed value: 9.0389 kL
